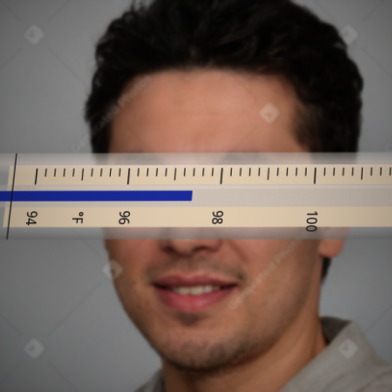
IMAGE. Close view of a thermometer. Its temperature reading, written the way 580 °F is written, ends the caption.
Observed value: 97.4 °F
